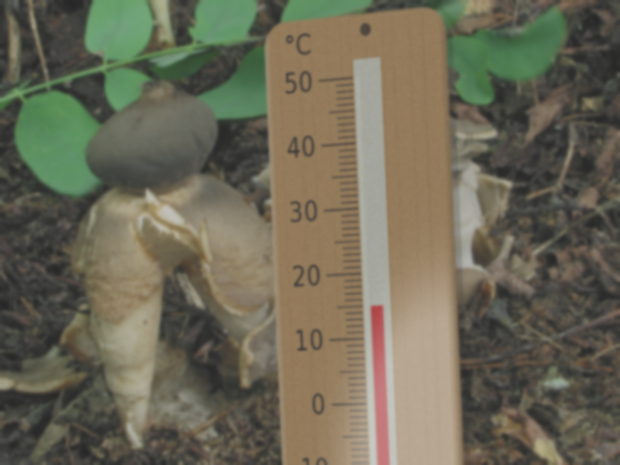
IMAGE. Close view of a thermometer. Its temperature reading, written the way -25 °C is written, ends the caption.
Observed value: 15 °C
